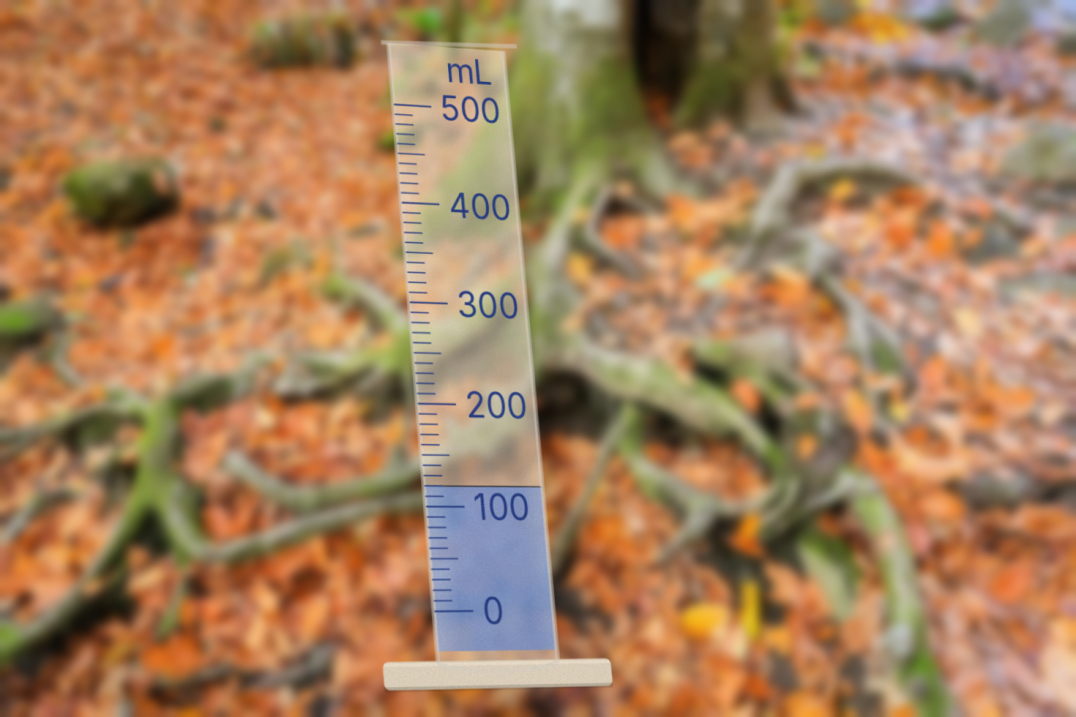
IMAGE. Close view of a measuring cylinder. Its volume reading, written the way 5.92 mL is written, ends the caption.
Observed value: 120 mL
